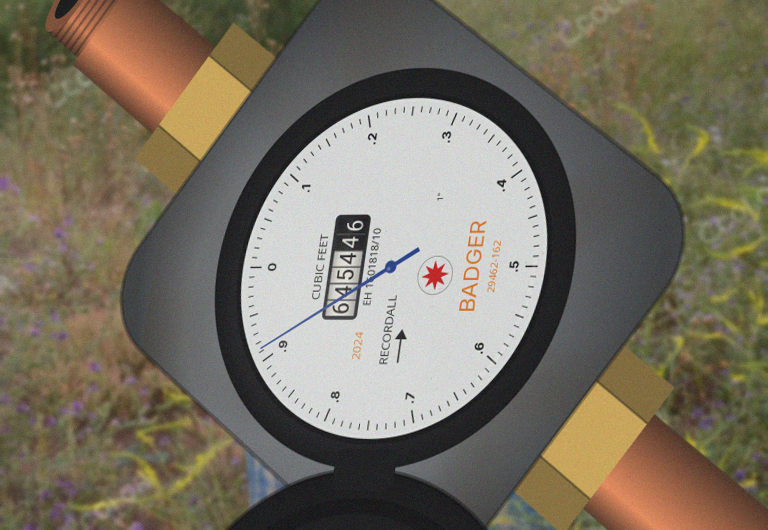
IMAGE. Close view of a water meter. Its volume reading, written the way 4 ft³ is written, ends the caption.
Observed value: 645445.91 ft³
